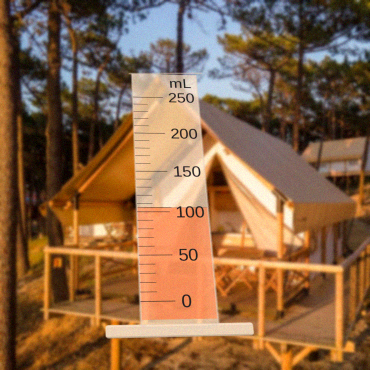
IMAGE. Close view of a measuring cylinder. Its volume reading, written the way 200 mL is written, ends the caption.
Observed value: 105 mL
